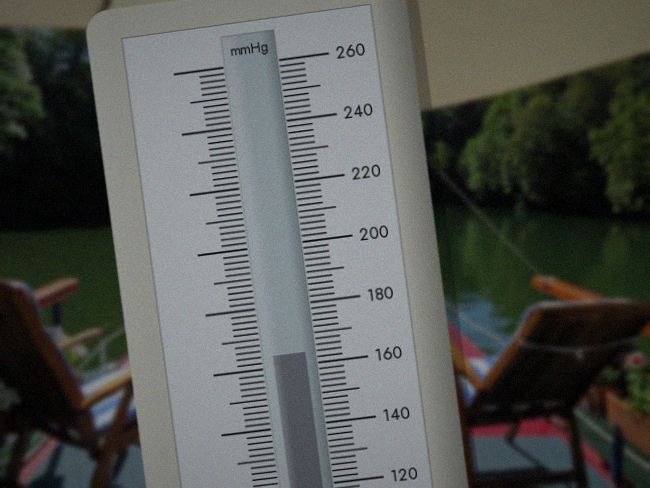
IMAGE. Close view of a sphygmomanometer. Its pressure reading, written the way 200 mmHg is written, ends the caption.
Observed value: 164 mmHg
